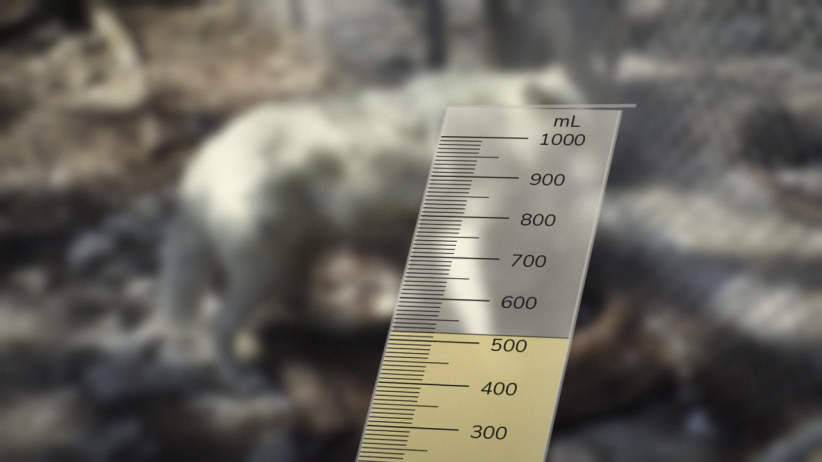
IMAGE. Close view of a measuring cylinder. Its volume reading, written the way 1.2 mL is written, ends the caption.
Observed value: 520 mL
